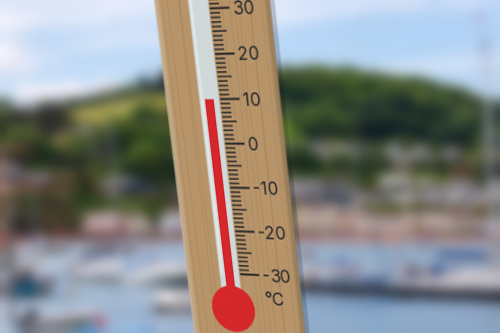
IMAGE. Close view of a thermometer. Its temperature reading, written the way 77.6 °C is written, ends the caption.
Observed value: 10 °C
